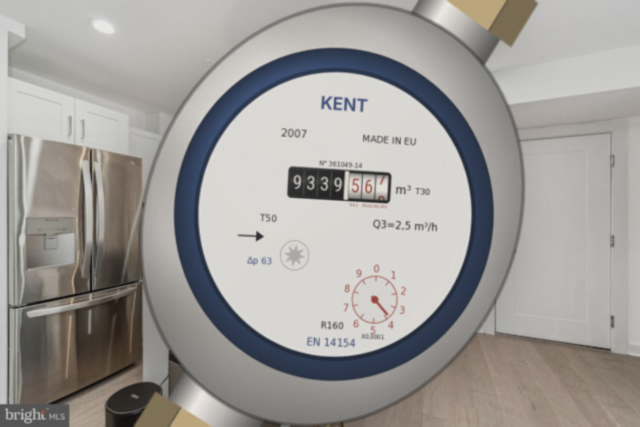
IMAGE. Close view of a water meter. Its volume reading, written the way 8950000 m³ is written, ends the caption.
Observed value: 9339.5673 m³
